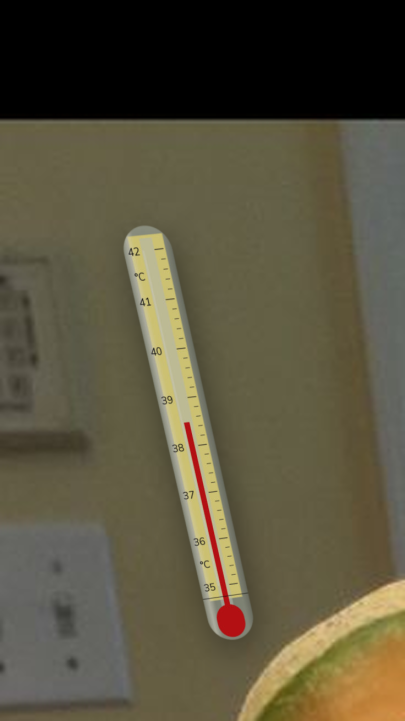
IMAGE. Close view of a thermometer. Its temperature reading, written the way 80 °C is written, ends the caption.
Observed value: 38.5 °C
